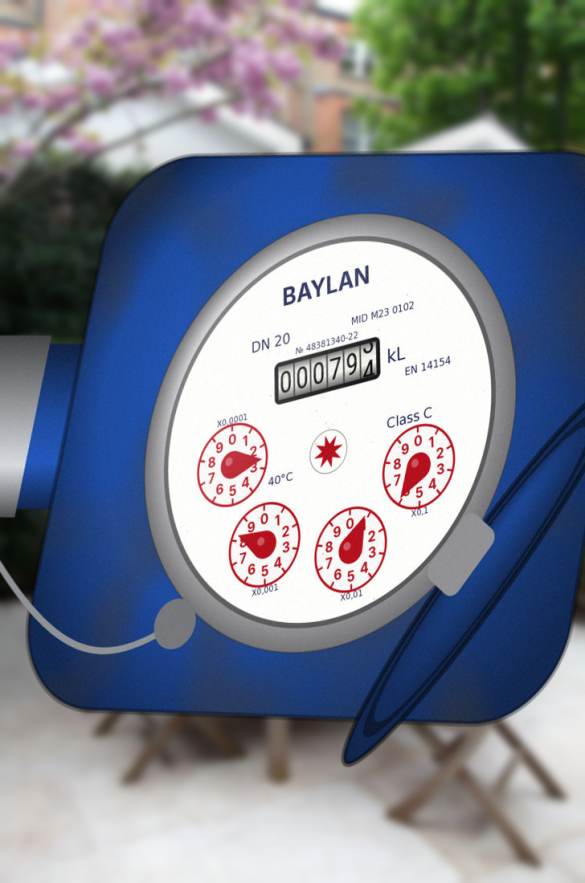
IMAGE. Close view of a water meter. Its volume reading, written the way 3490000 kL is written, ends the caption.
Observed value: 793.6082 kL
